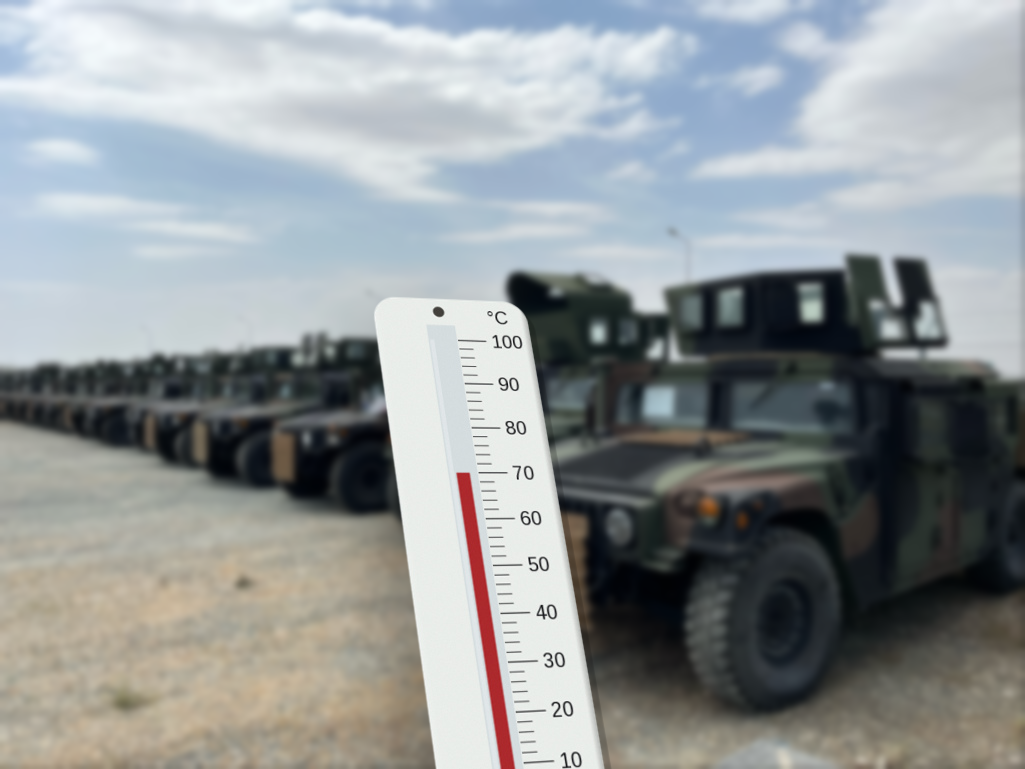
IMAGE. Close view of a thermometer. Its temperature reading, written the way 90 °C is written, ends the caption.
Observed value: 70 °C
